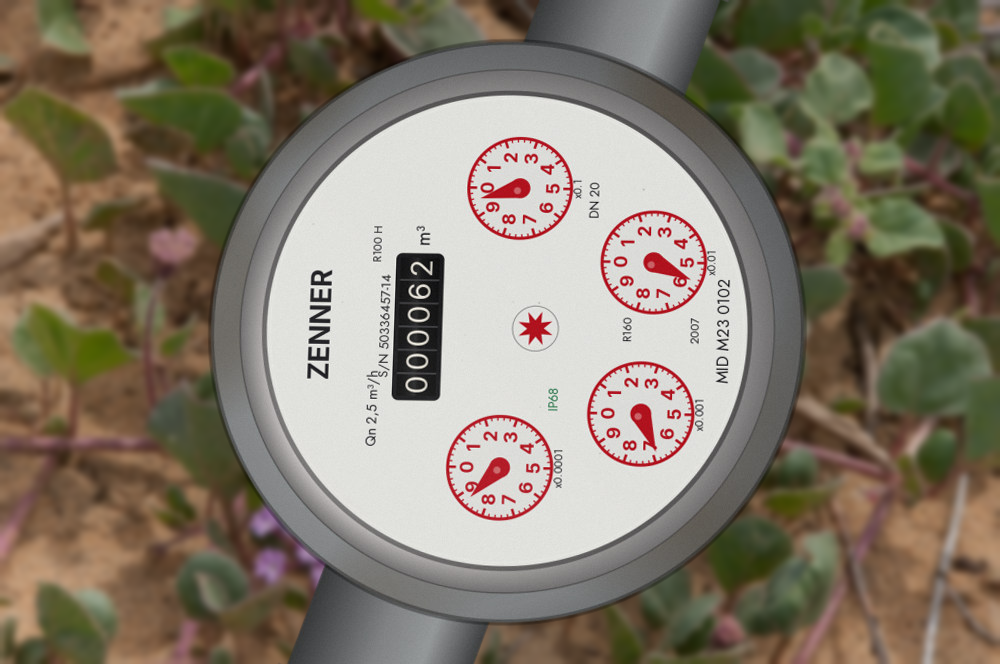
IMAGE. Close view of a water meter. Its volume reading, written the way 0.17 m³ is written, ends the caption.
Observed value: 61.9568 m³
